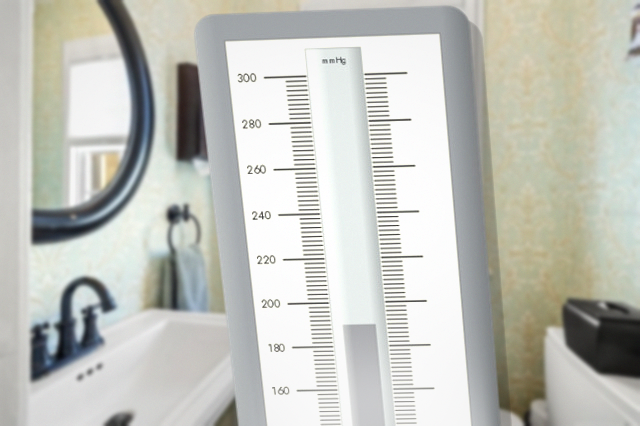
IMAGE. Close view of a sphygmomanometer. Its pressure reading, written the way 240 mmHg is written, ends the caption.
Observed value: 190 mmHg
